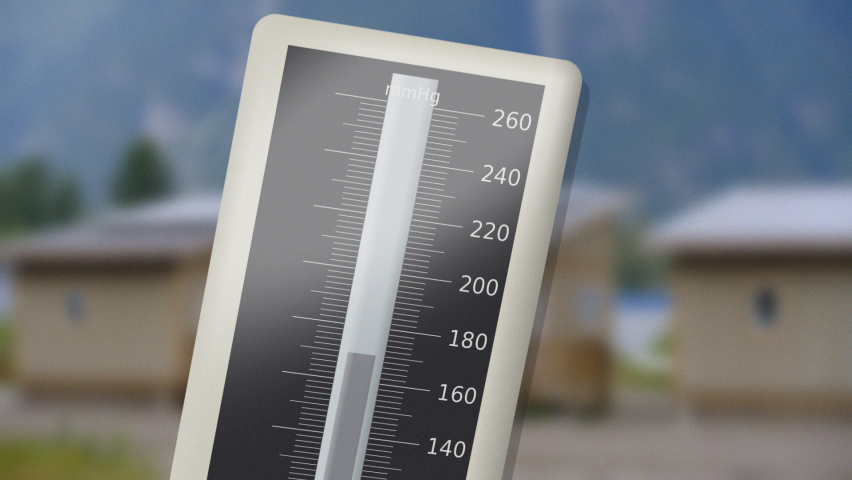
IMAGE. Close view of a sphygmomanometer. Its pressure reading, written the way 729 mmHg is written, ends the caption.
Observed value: 170 mmHg
